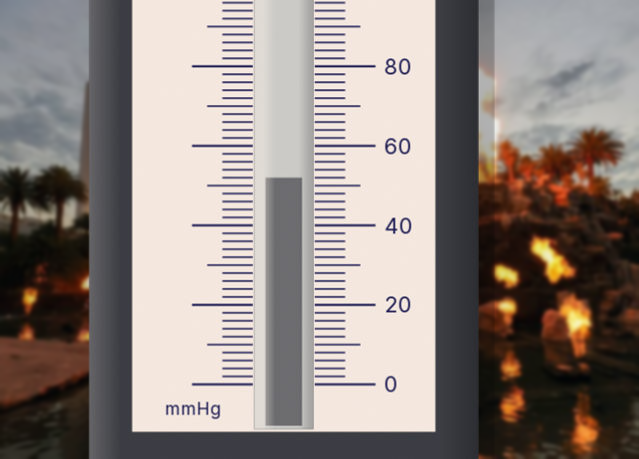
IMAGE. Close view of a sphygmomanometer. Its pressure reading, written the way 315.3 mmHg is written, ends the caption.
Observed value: 52 mmHg
